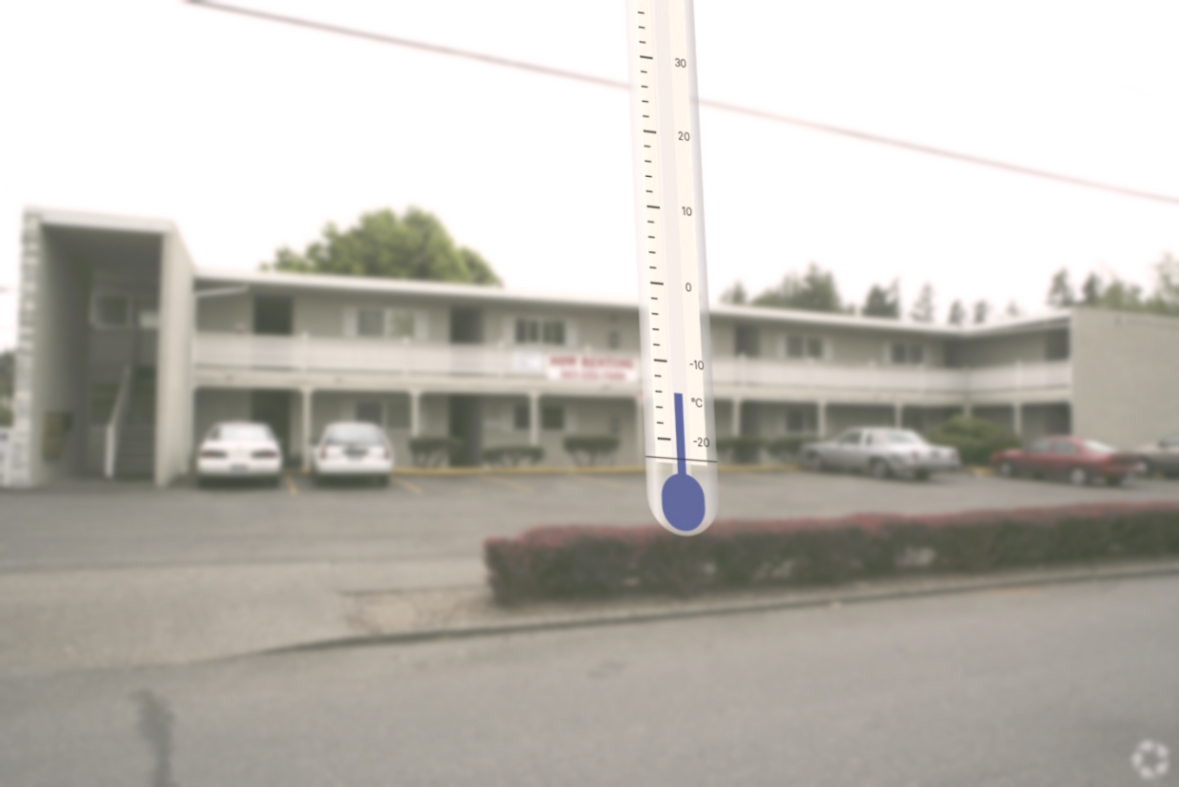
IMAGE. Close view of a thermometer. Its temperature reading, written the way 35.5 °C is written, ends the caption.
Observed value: -14 °C
